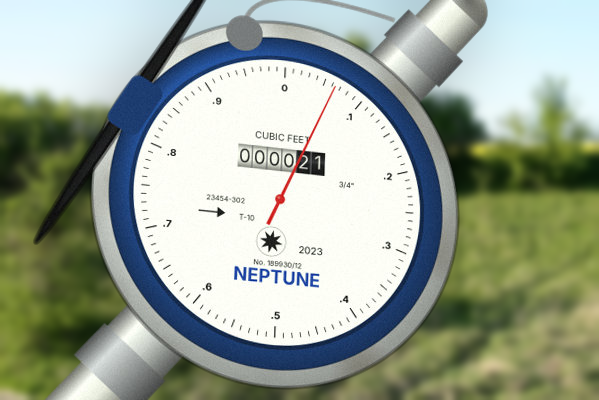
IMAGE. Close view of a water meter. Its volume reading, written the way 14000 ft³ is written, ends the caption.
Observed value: 21.06 ft³
